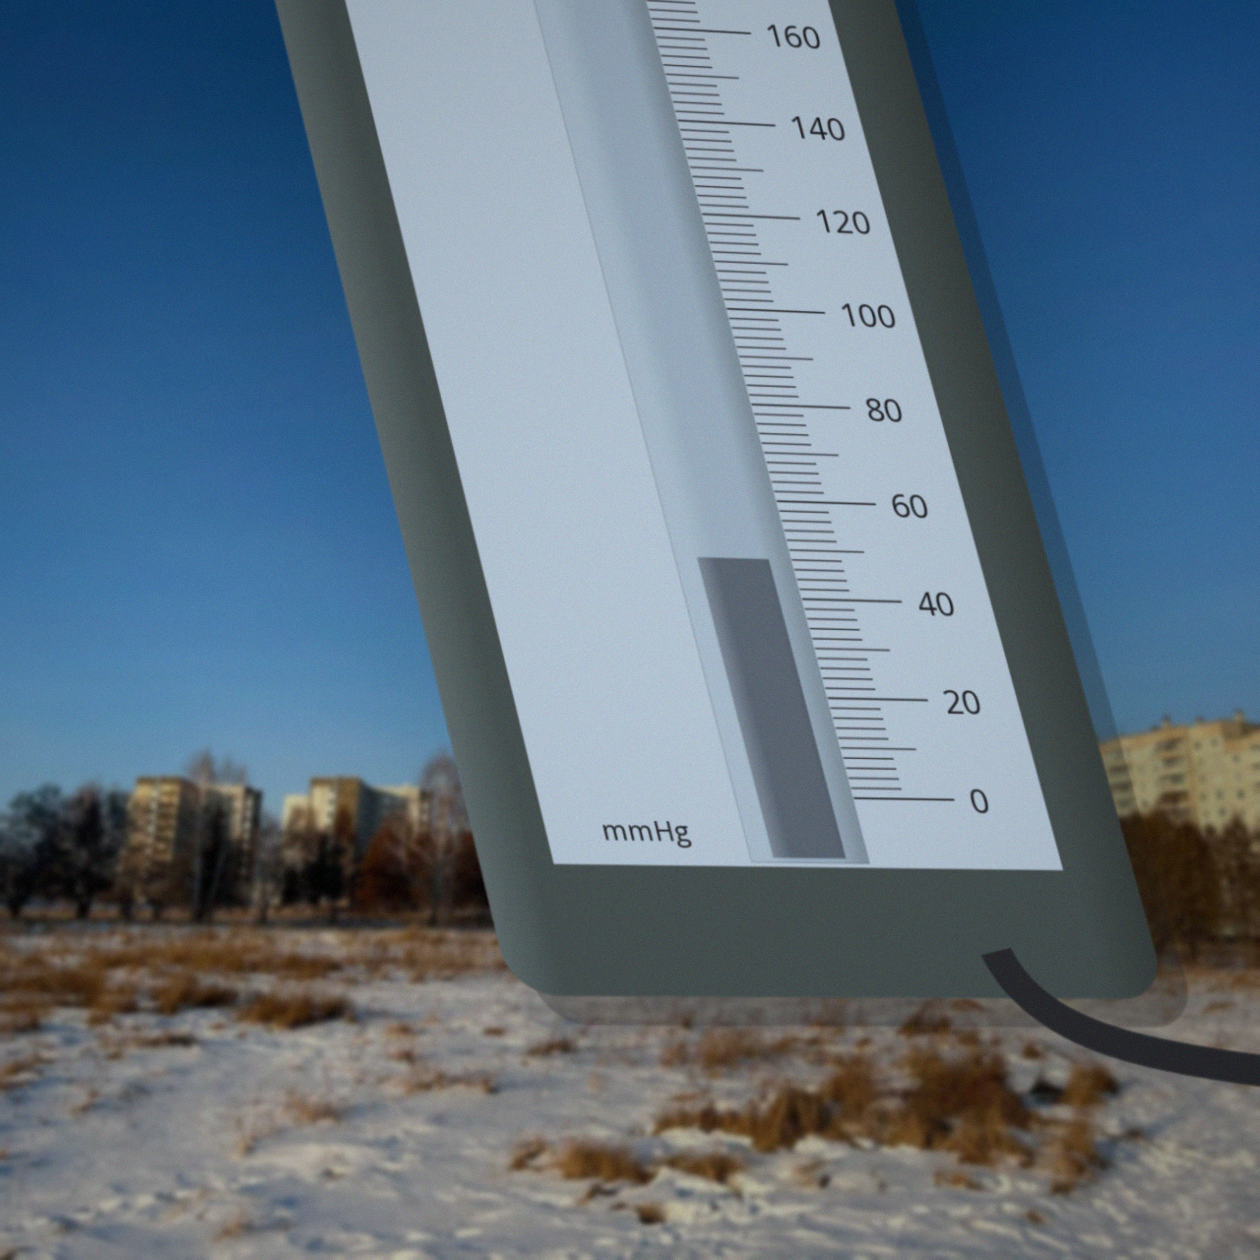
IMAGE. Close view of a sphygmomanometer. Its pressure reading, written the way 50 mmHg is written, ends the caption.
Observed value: 48 mmHg
